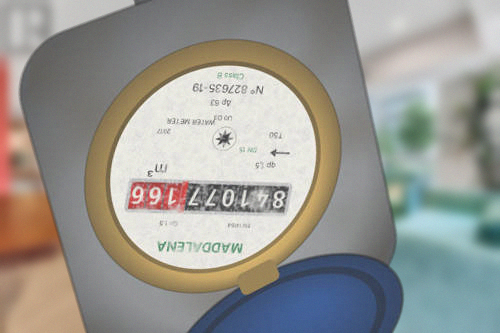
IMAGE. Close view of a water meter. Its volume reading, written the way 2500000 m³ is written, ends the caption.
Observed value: 841077.166 m³
